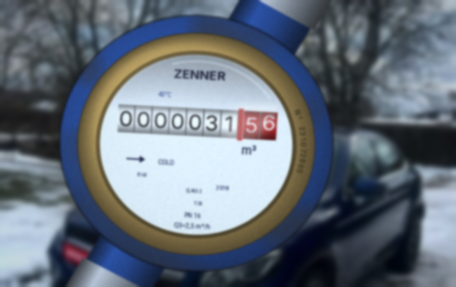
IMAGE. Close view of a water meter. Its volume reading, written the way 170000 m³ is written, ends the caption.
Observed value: 31.56 m³
